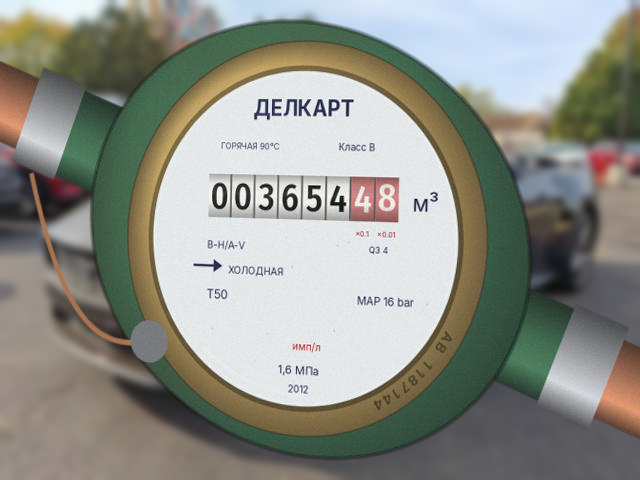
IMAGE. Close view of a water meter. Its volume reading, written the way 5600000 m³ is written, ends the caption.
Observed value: 3654.48 m³
